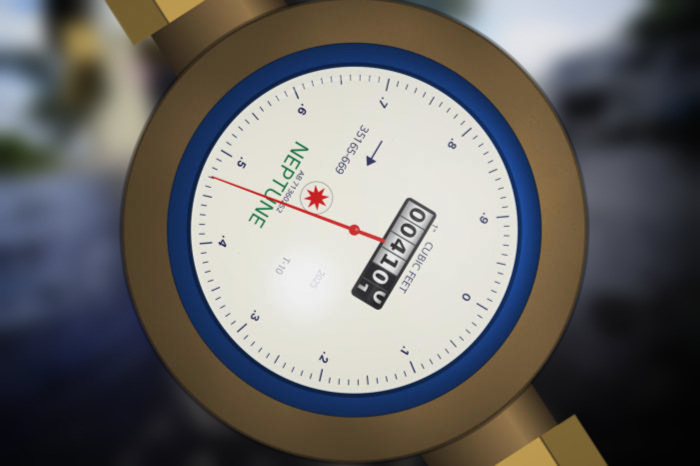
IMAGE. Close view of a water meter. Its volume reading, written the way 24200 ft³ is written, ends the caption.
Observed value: 4100.47 ft³
